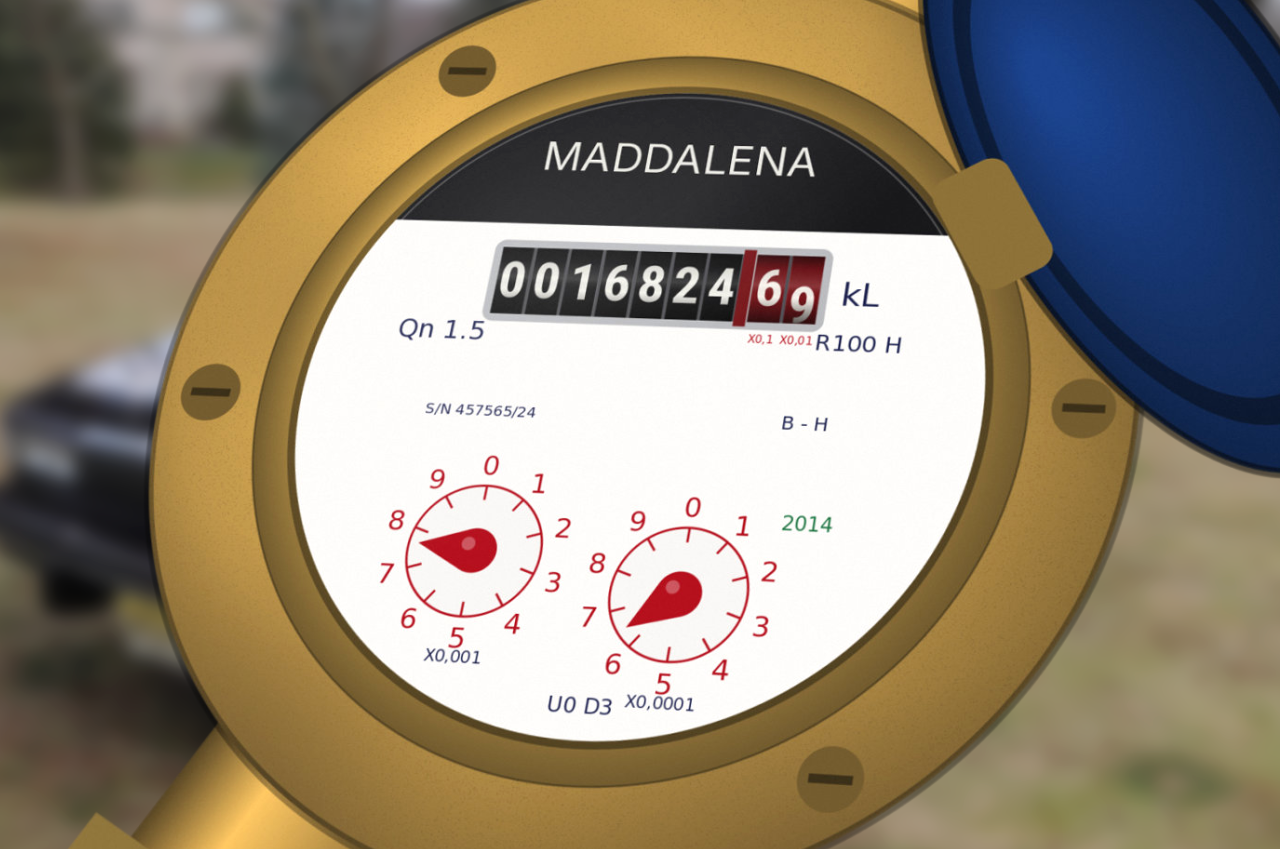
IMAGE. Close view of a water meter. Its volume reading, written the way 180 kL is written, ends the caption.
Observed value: 16824.6876 kL
